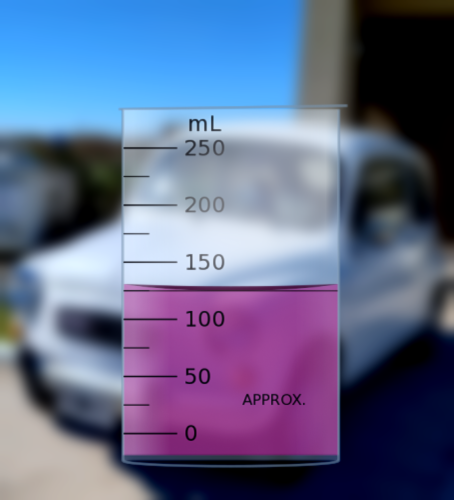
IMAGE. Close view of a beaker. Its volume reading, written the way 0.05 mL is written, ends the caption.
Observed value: 125 mL
